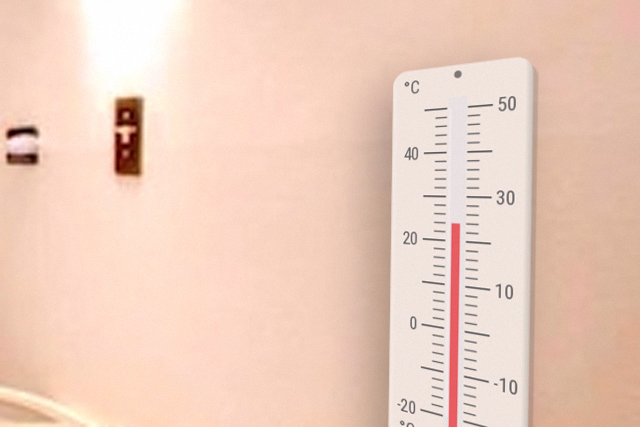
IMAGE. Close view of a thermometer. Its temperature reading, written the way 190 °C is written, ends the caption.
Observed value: 24 °C
